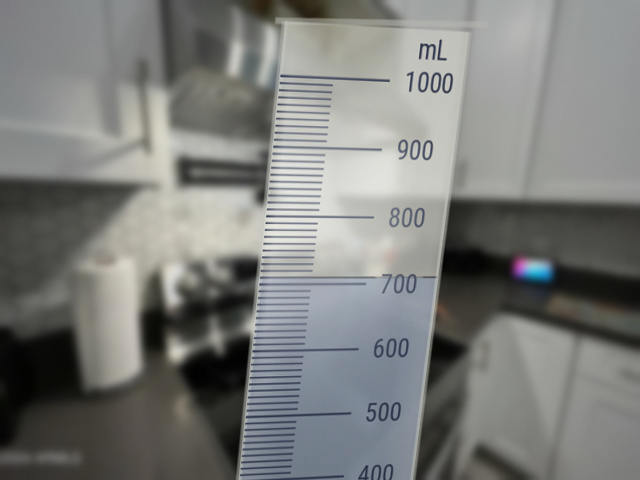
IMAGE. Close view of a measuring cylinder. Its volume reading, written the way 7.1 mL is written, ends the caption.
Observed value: 710 mL
